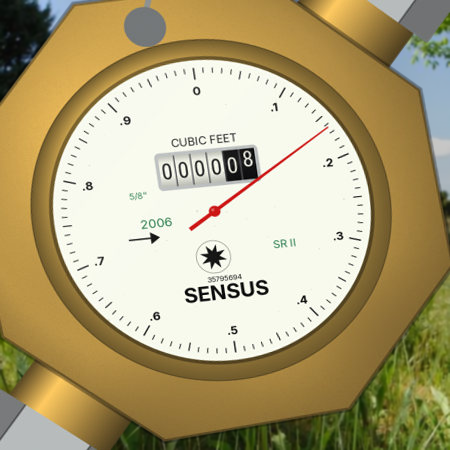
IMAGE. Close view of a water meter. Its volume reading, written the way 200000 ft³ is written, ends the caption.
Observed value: 8.16 ft³
